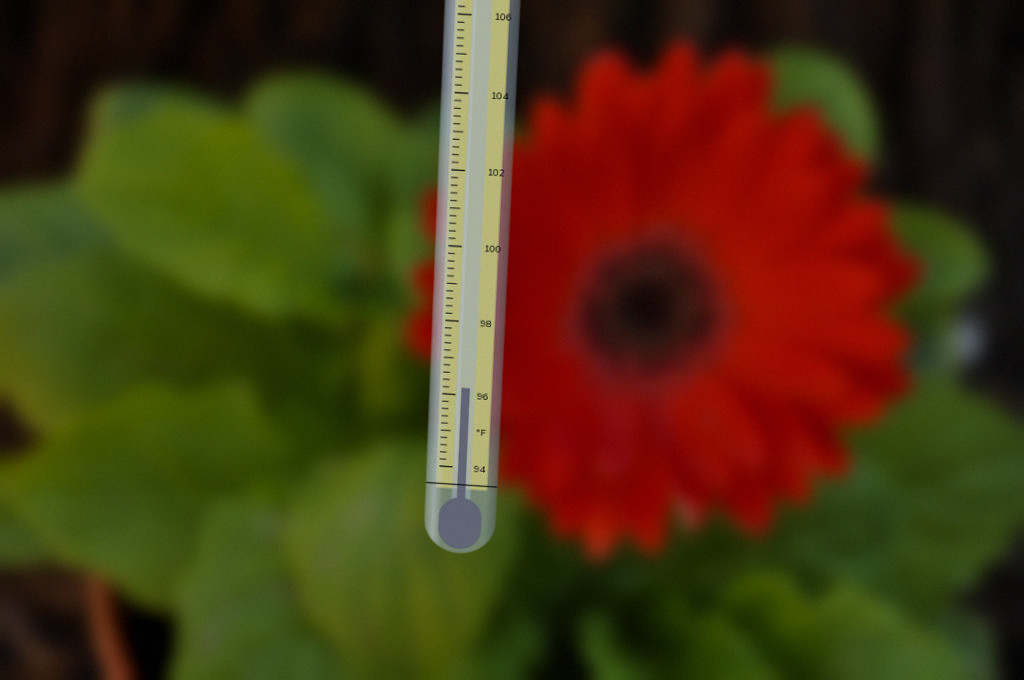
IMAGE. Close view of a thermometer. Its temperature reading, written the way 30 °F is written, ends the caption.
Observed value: 96.2 °F
